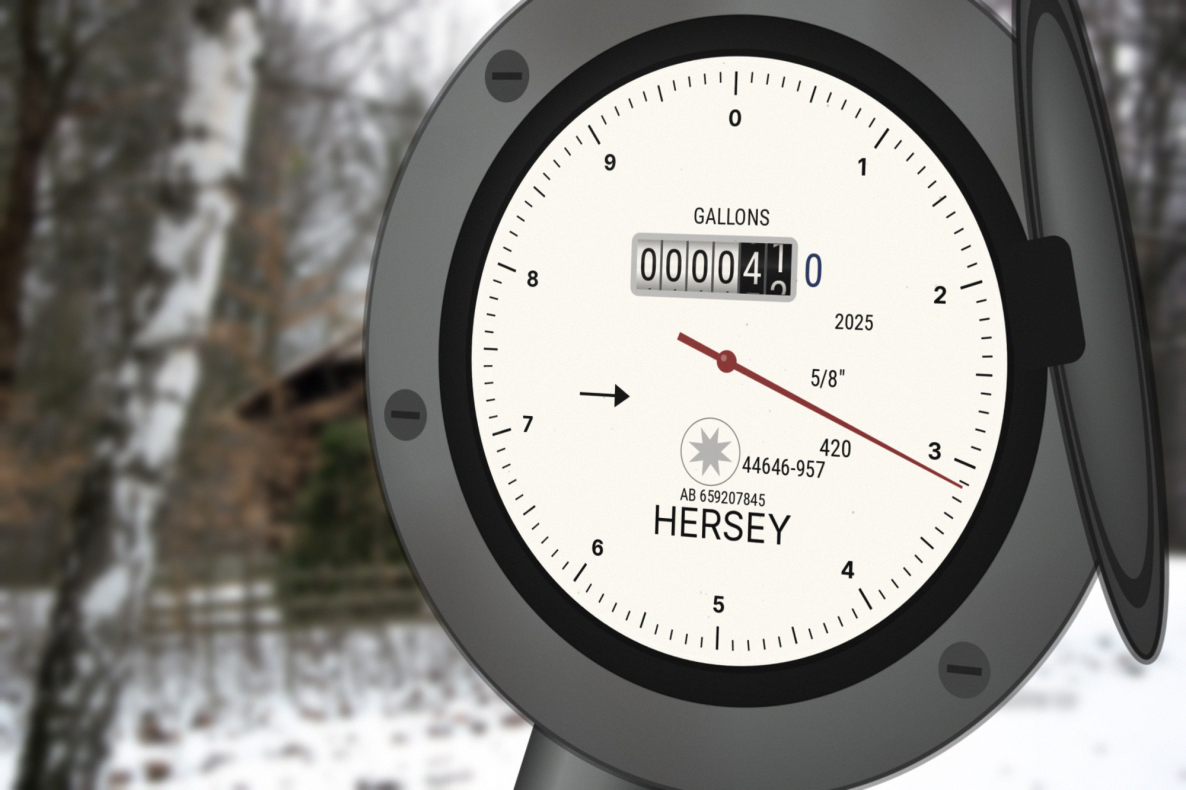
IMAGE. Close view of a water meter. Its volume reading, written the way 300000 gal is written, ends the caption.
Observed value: 413.1 gal
